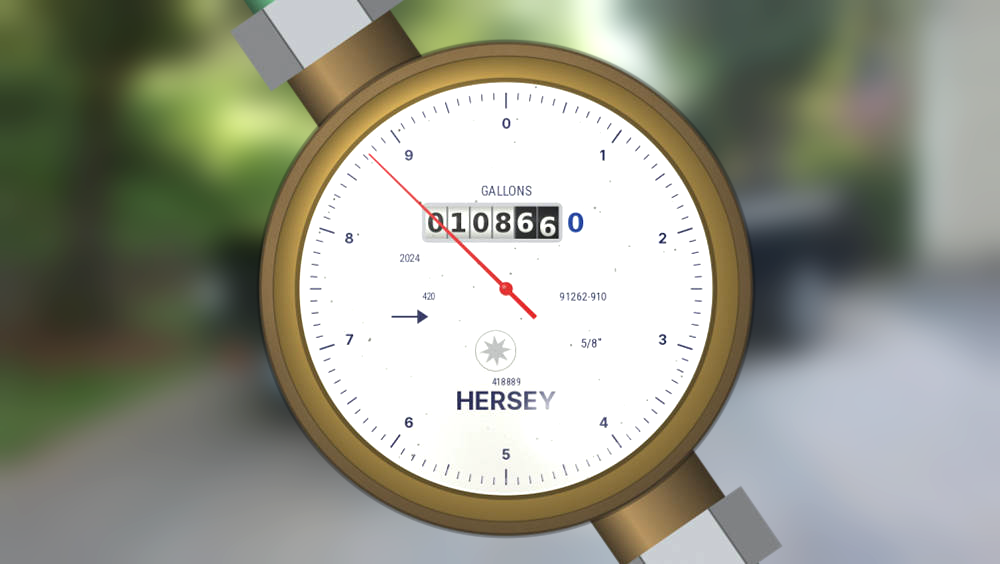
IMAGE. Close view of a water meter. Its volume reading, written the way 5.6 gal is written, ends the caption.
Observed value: 108658.7 gal
